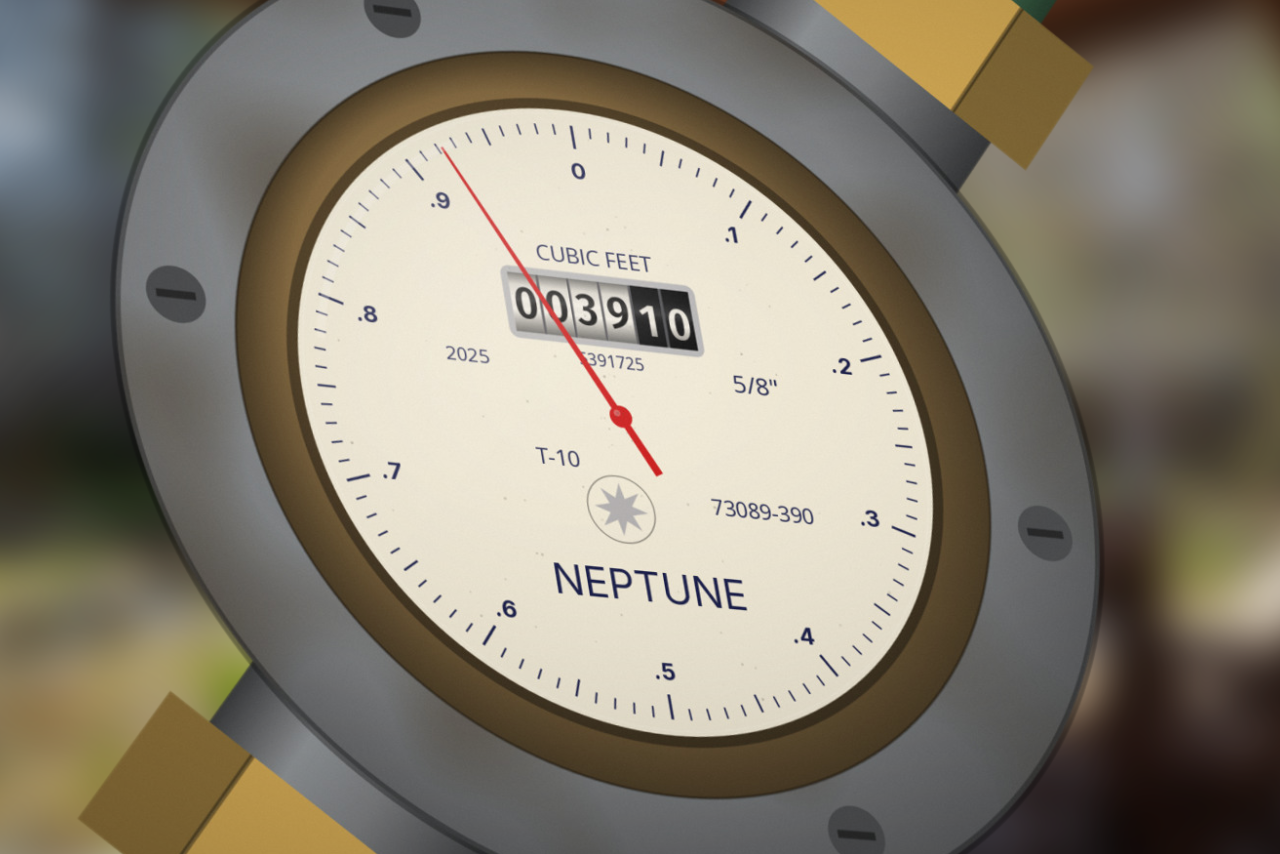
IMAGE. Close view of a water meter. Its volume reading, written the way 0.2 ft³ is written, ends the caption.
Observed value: 3909.92 ft³
